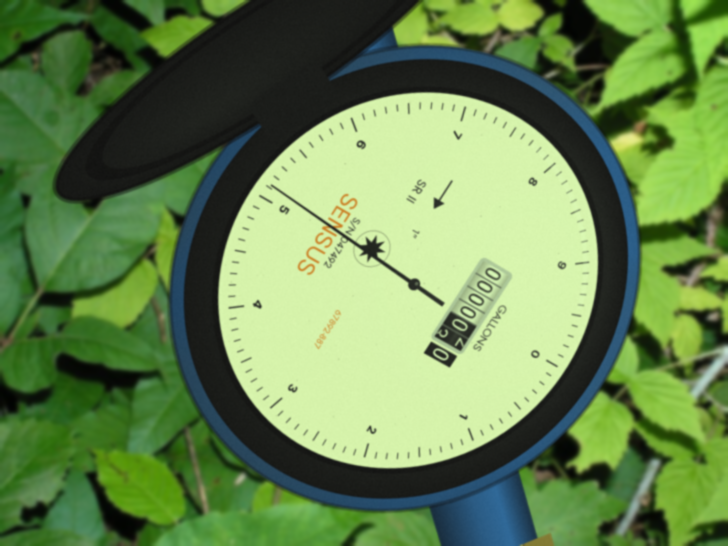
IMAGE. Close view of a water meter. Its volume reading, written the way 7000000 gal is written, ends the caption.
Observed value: 25.1 gal
